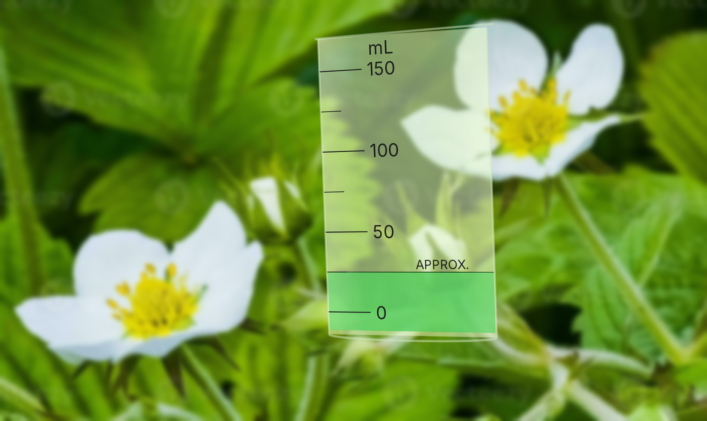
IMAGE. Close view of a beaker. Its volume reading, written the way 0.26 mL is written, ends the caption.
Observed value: 25 mL
